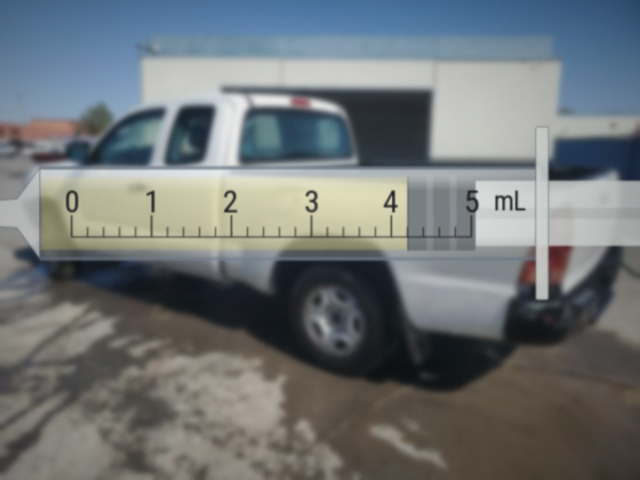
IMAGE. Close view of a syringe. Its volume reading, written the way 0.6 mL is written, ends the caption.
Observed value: 4.2 mL
